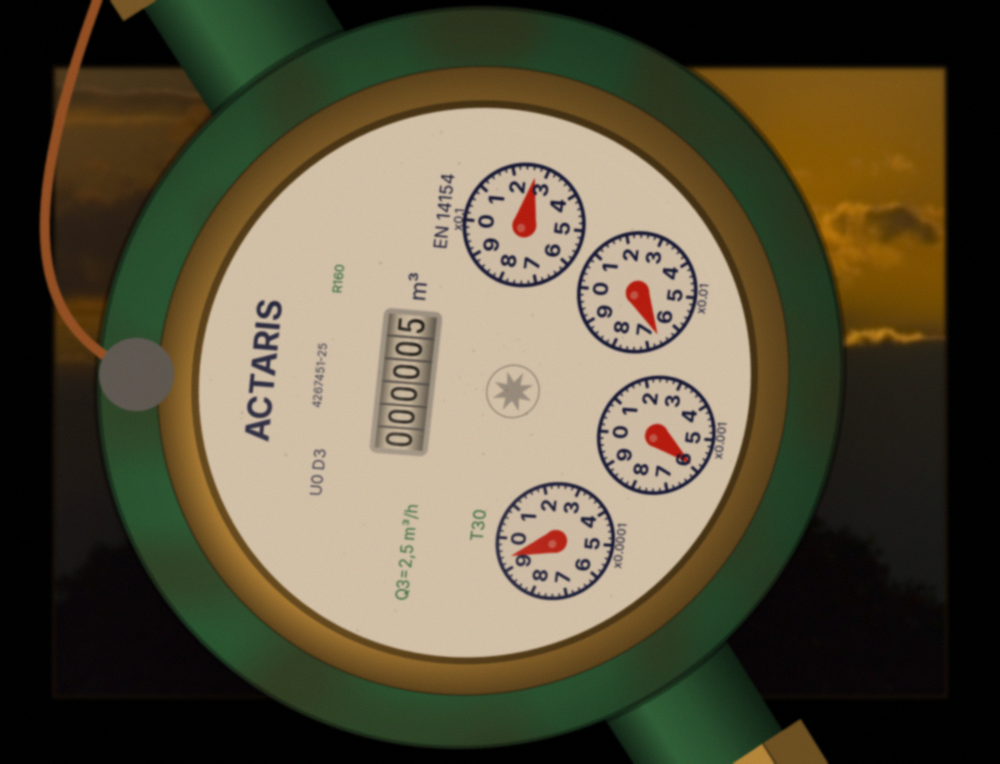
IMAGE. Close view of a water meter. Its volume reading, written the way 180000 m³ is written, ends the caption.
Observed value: 5.2659 m³
